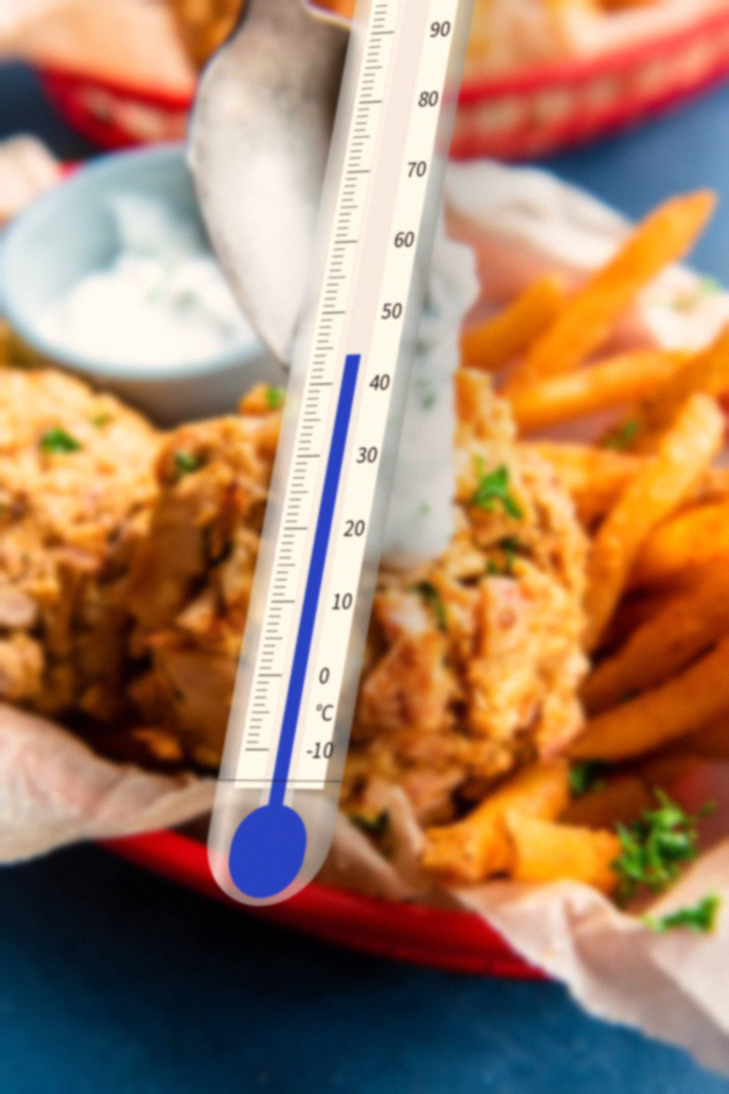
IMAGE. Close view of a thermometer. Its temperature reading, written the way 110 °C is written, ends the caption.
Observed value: 44 °C
